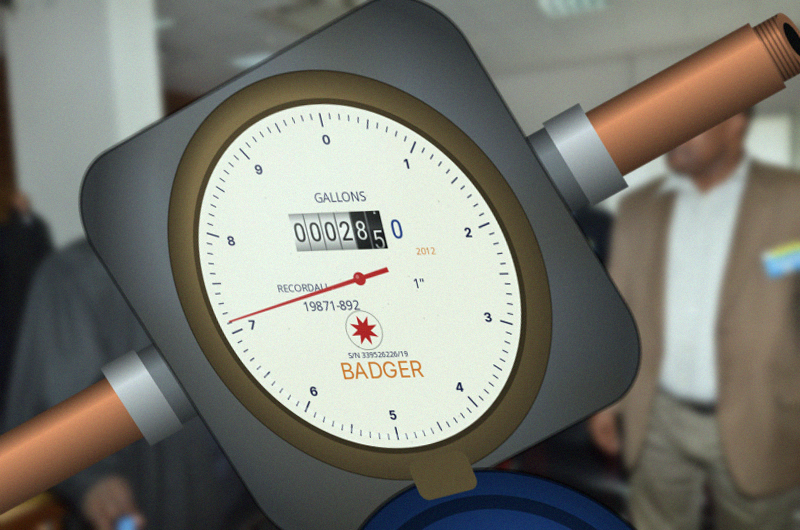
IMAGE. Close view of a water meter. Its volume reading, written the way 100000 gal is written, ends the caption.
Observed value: 2847.1 gal
